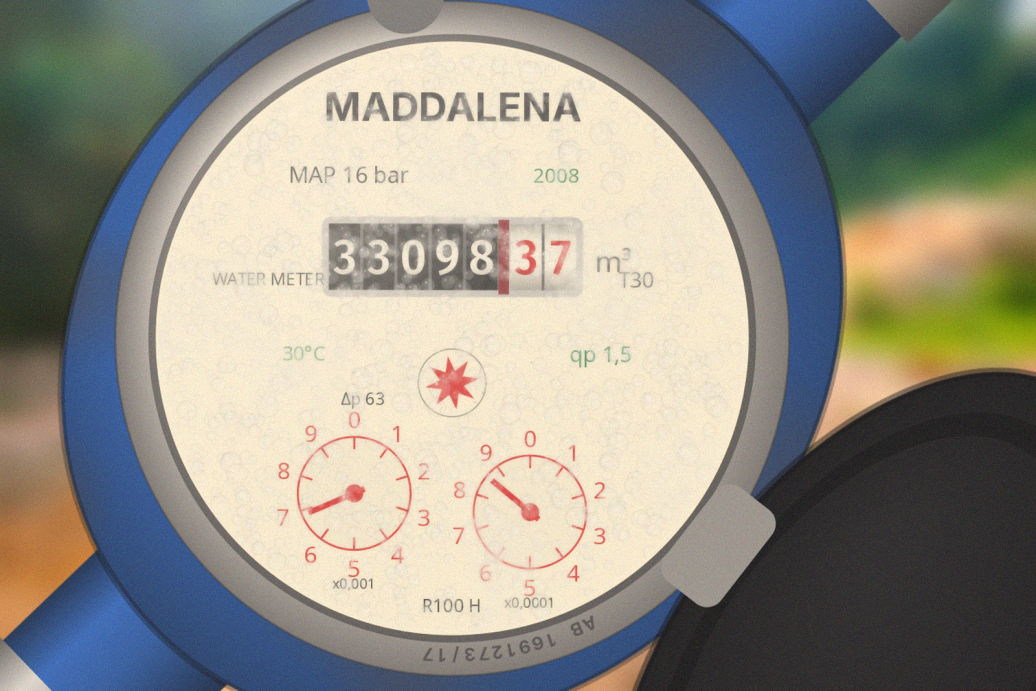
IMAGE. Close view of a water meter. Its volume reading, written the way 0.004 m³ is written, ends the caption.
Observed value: 33098.3768 m³
